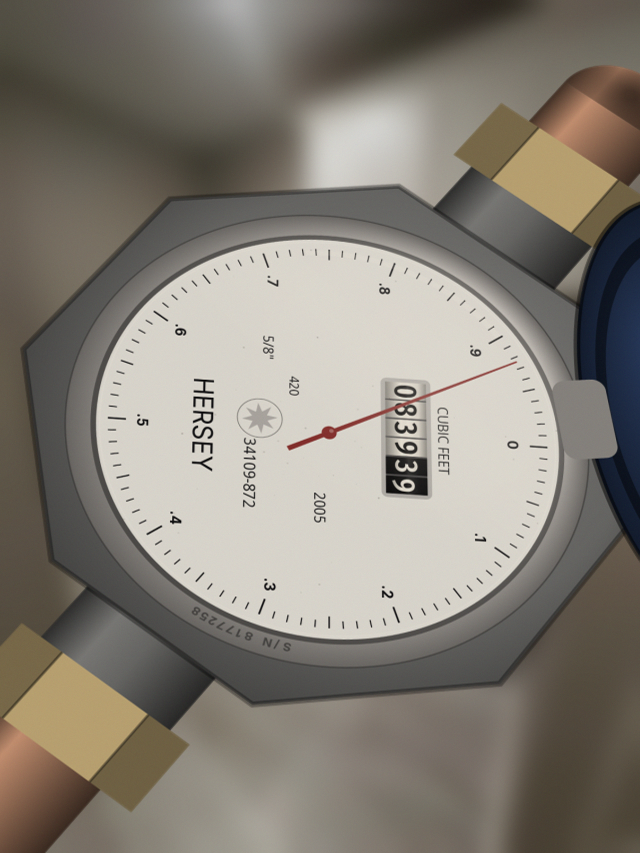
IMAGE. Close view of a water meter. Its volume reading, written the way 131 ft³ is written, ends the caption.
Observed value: 83938.92 ft³
